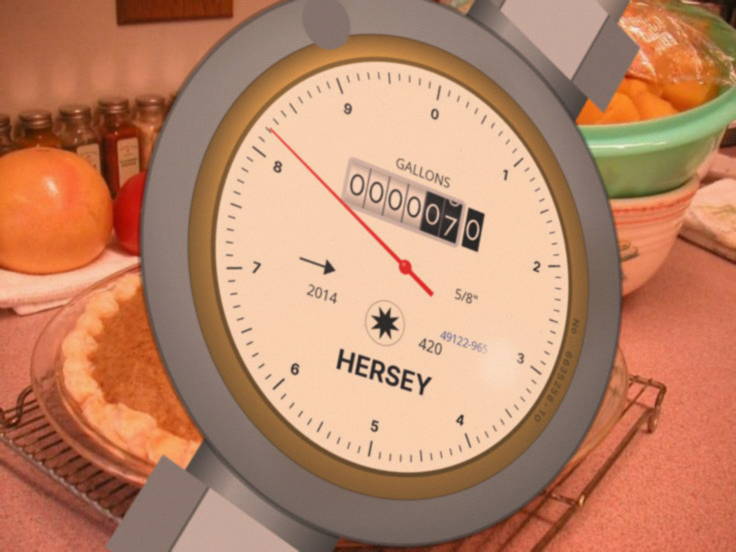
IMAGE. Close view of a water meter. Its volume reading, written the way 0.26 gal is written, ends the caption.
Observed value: 68.2 gal
